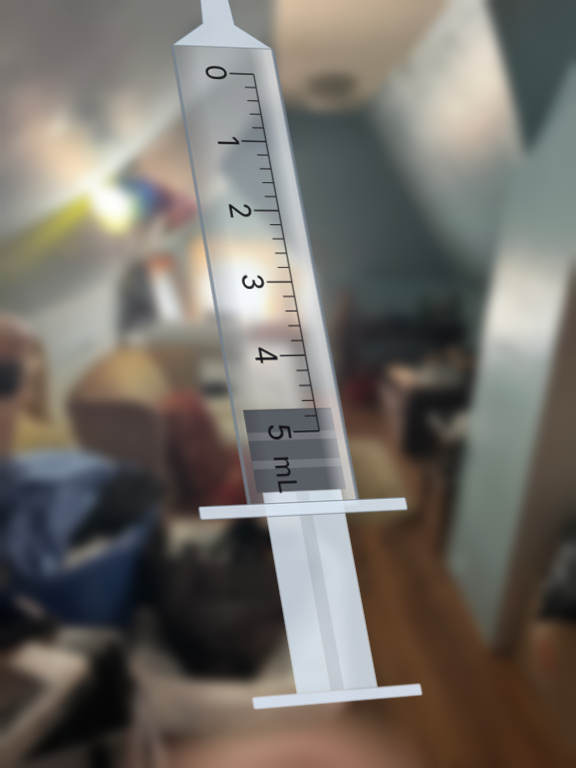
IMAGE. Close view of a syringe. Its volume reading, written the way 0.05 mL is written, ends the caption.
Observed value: 4.7 mL
